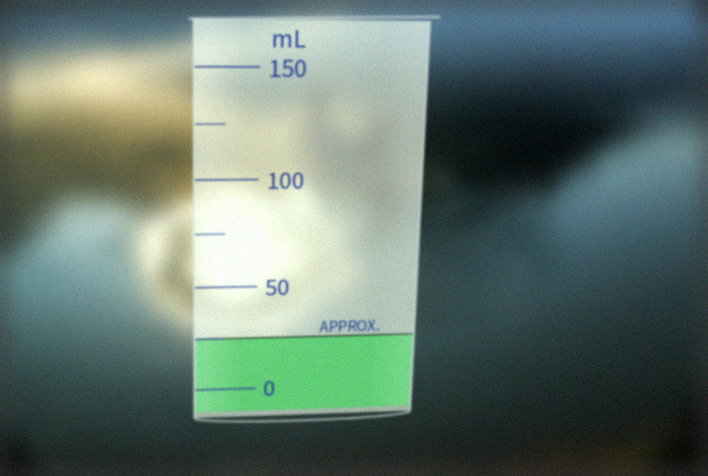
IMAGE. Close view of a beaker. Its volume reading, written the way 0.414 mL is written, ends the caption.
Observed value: 25 mL
